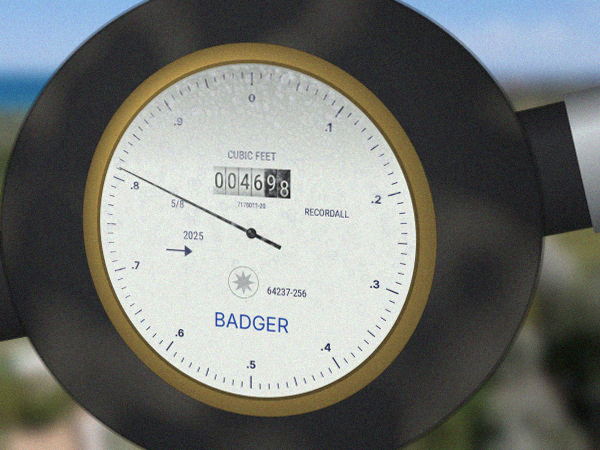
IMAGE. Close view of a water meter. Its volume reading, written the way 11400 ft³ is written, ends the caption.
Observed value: 4697.81 ft³
